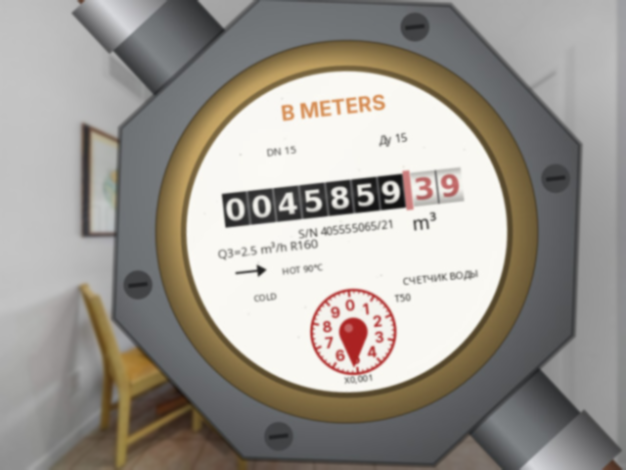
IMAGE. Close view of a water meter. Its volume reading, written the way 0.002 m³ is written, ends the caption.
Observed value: 45859.395 m³
